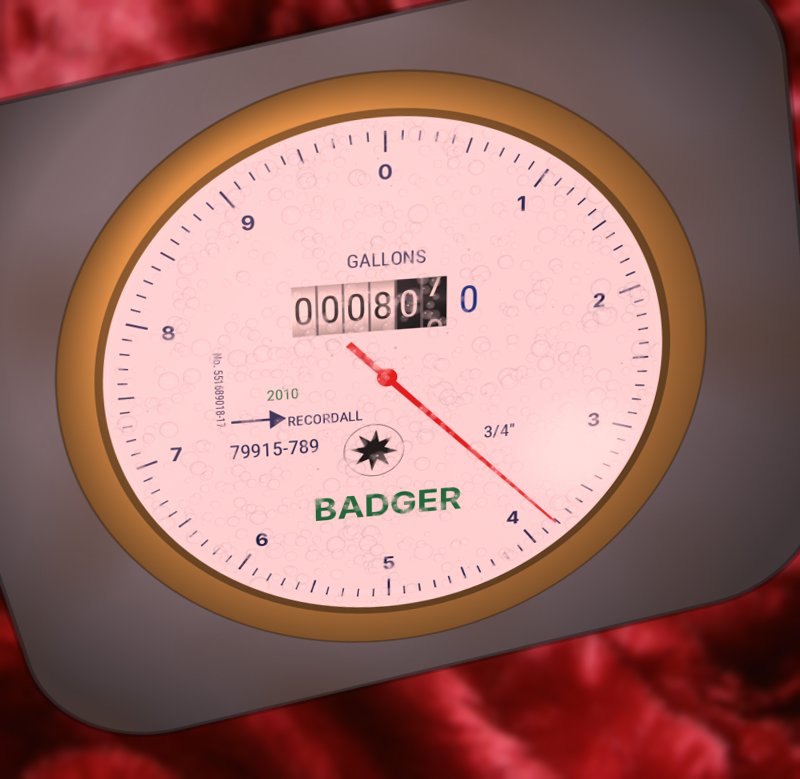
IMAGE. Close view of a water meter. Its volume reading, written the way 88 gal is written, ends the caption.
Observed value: 8073.8 gal
